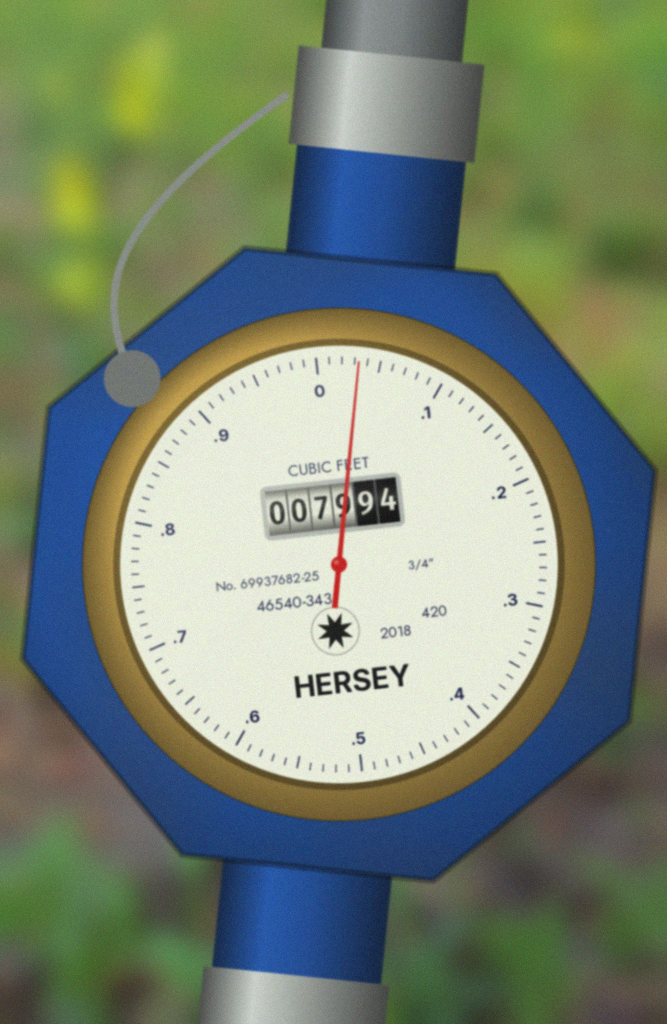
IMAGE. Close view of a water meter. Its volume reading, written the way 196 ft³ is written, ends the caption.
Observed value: 7994.03 ft³
